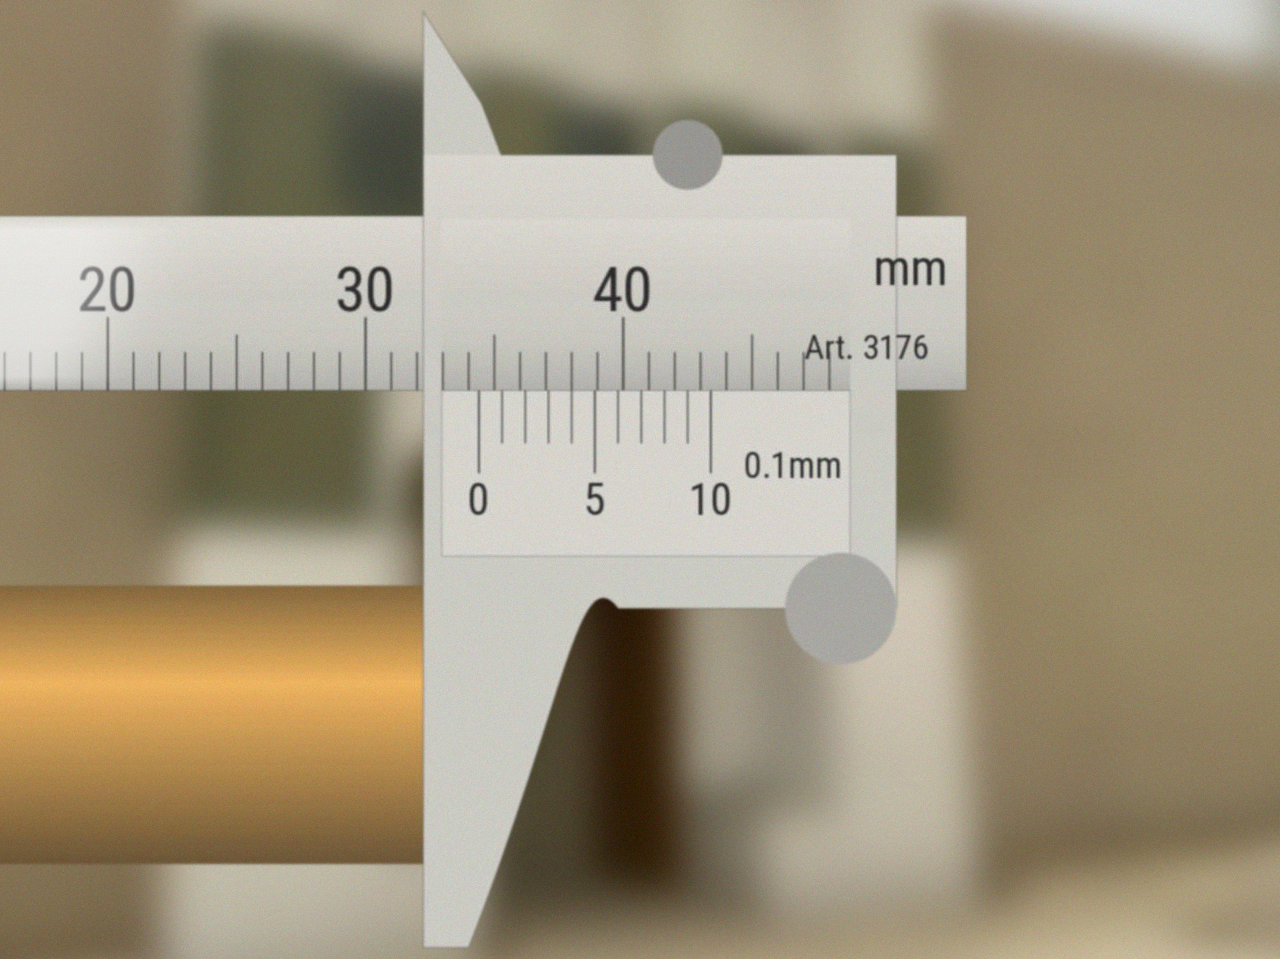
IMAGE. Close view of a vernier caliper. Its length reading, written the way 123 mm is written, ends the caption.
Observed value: 34.4 mm
